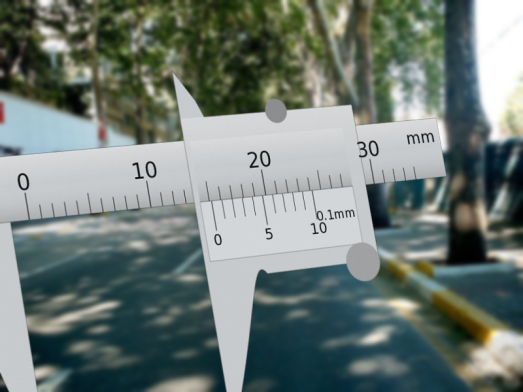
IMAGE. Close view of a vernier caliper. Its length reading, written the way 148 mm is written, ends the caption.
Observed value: 15.2 mm
